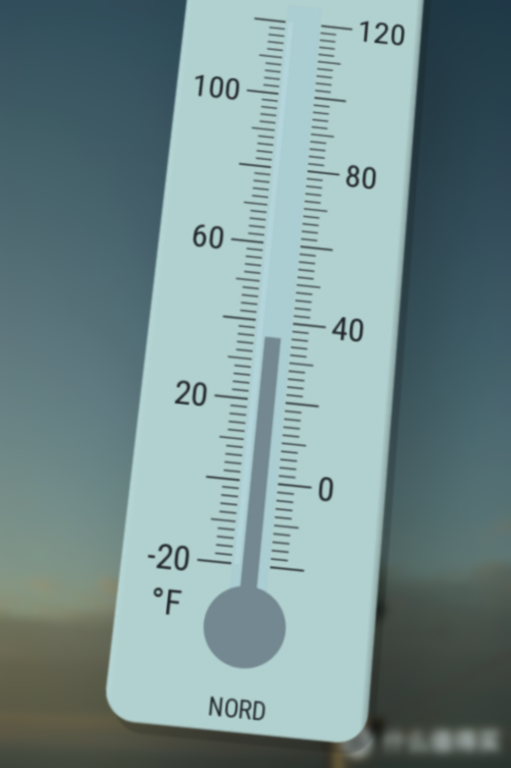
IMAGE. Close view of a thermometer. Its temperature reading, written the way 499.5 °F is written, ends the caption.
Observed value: 36 °F
